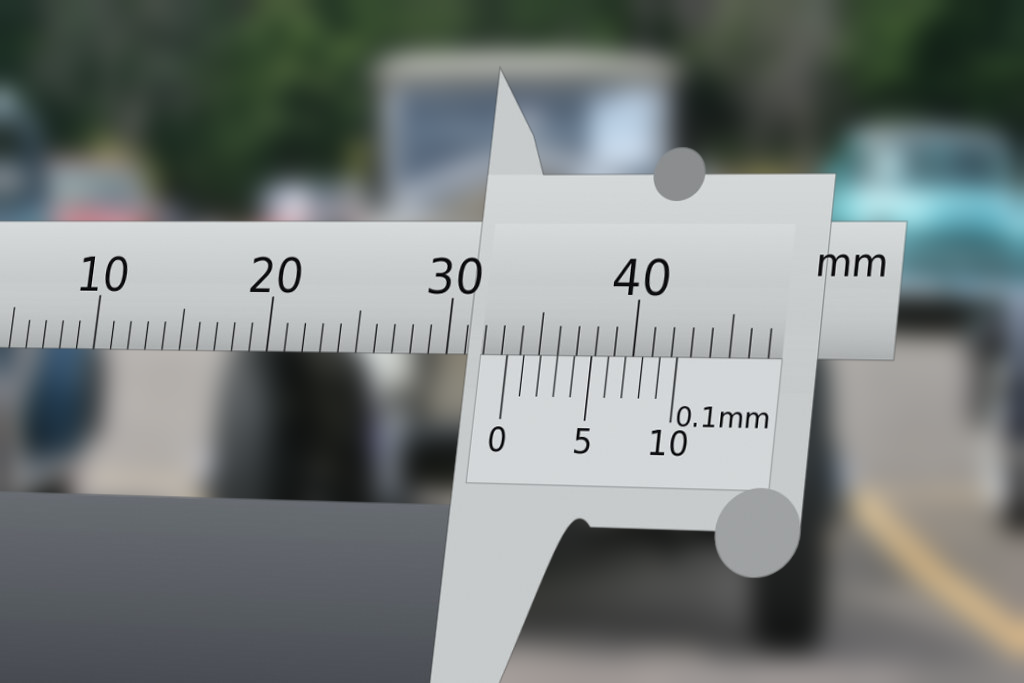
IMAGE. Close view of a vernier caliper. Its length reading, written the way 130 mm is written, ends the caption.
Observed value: 33.3 mm
